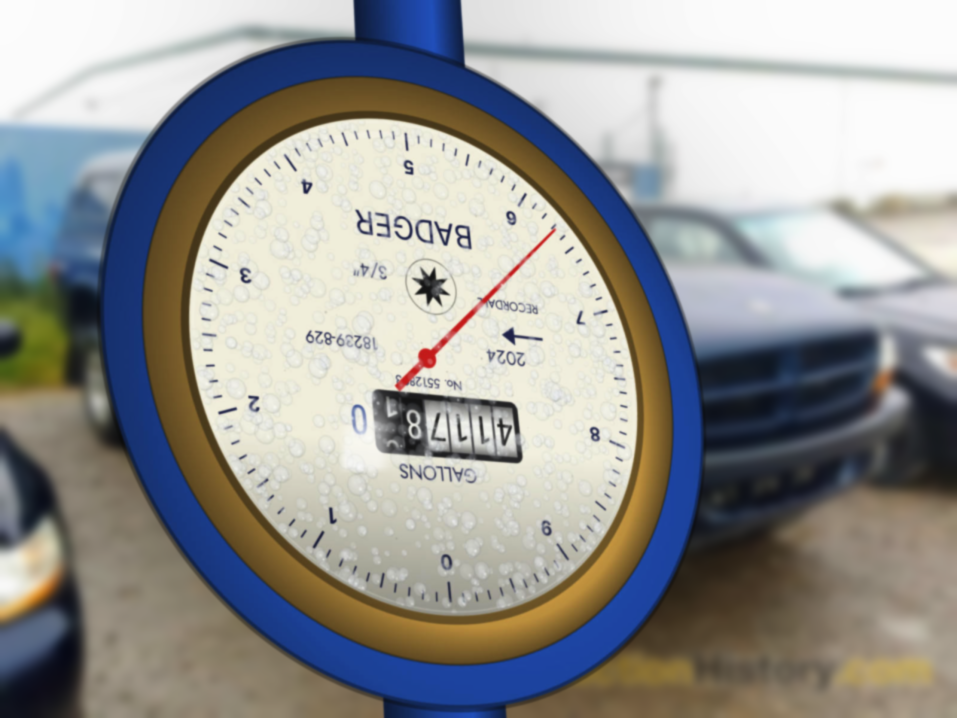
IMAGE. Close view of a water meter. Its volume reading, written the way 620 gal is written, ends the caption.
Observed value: 4117806.3 gal
